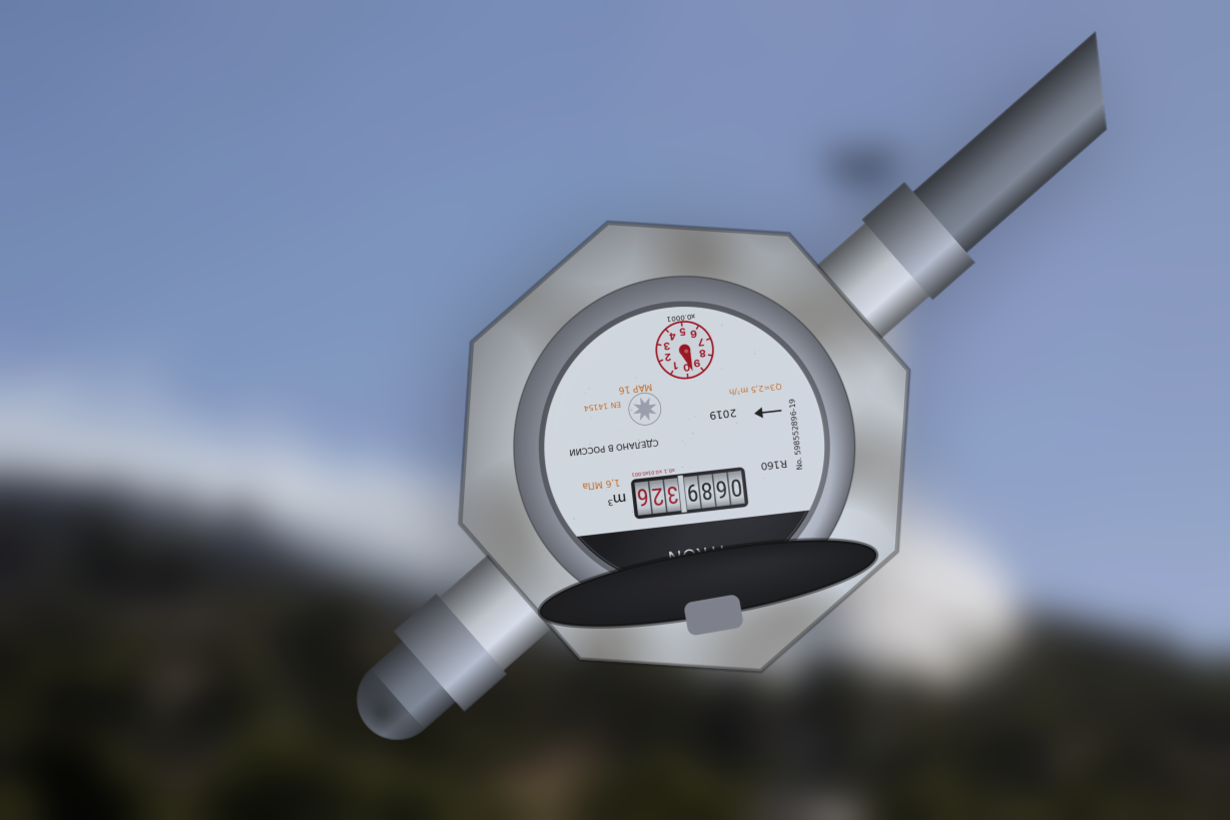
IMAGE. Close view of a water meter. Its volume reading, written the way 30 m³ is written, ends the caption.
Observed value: 689.3259 m³
